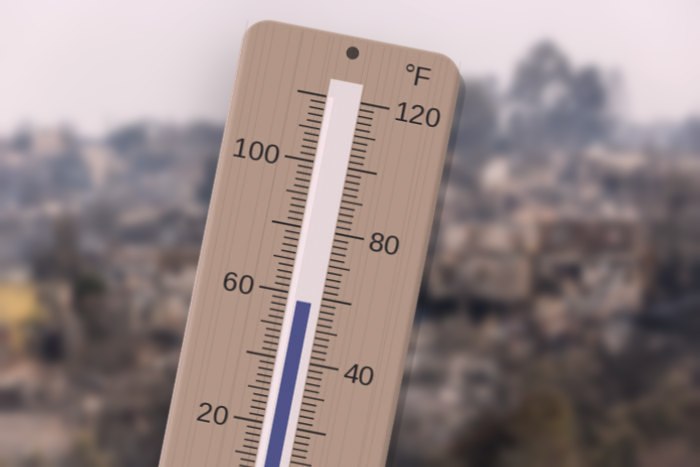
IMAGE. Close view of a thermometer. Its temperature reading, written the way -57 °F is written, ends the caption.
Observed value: 58 °F
